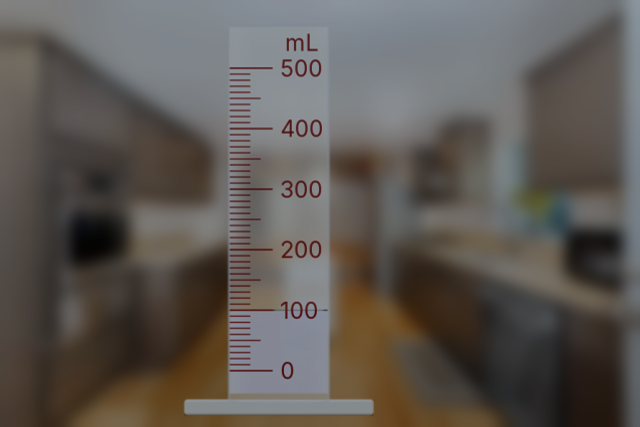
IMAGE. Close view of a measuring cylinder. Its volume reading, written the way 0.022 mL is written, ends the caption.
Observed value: 100 mL
